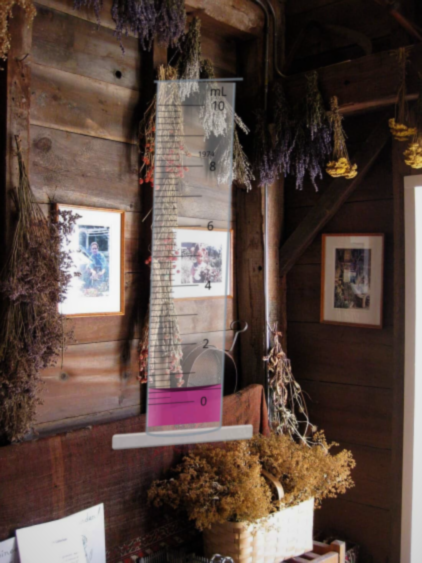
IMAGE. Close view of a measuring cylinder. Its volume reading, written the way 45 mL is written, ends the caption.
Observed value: 0.4 mL
